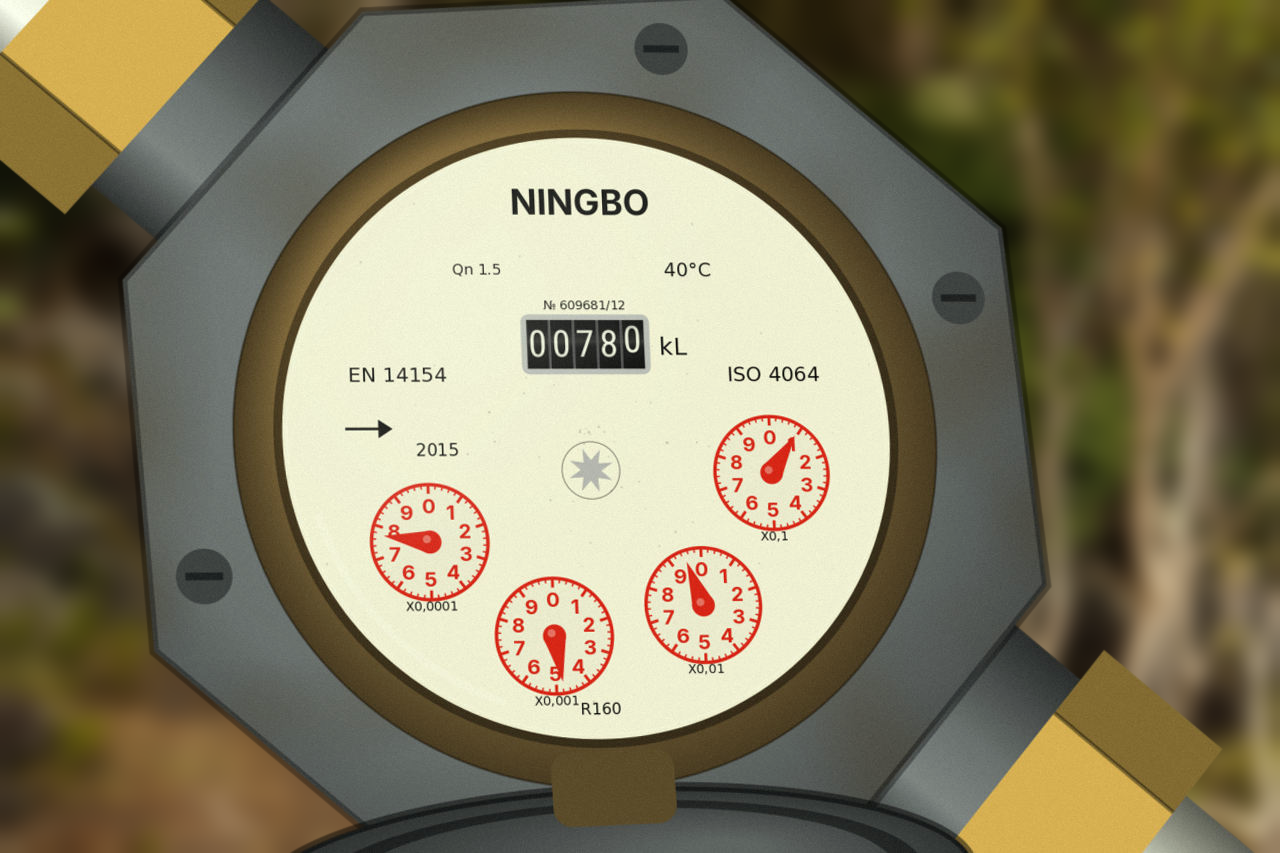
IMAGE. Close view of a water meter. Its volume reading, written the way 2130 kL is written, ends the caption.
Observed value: 780.0947 kL
